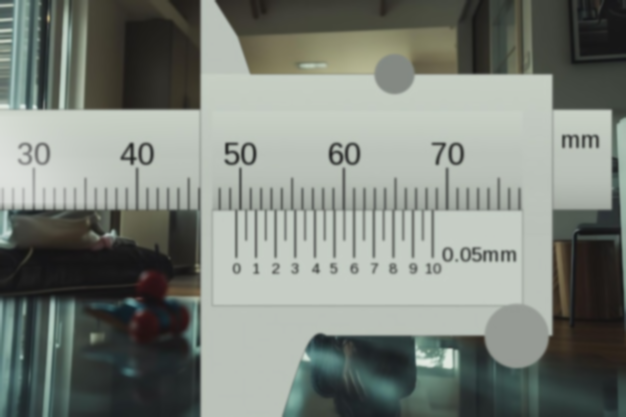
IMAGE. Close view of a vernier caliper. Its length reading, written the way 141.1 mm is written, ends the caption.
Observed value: 49.6 mm
